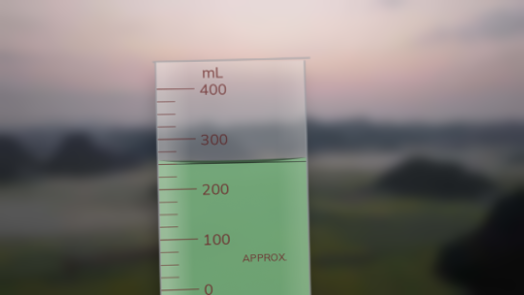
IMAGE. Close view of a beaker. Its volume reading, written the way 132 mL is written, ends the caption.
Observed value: 250 mL
